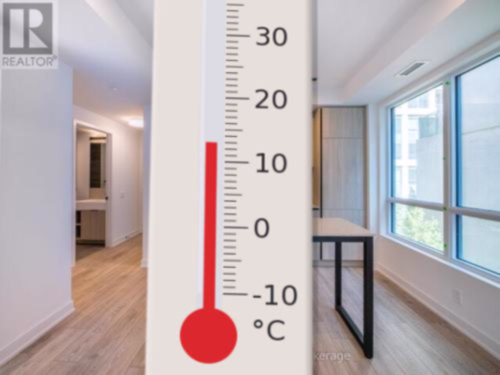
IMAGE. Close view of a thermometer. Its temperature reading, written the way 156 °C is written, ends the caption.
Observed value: 13 °C
